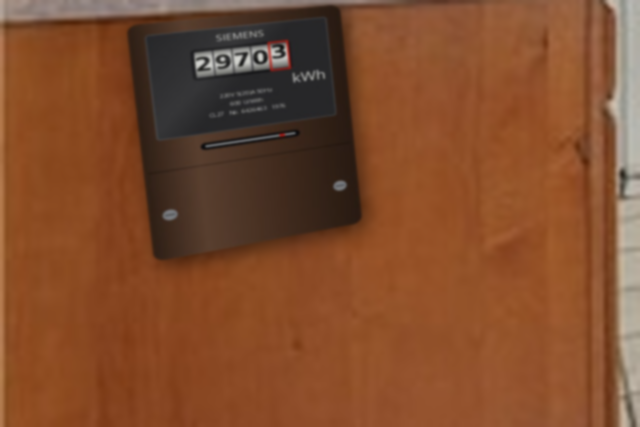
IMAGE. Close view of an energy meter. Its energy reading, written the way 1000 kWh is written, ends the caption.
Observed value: 2970.3 kWh
